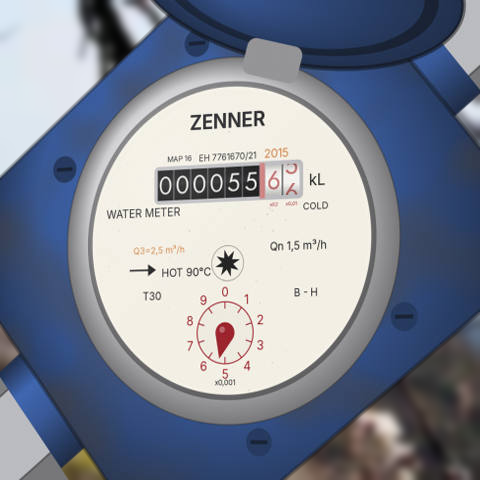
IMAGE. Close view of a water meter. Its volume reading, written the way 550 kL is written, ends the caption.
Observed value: 55.655 kL
